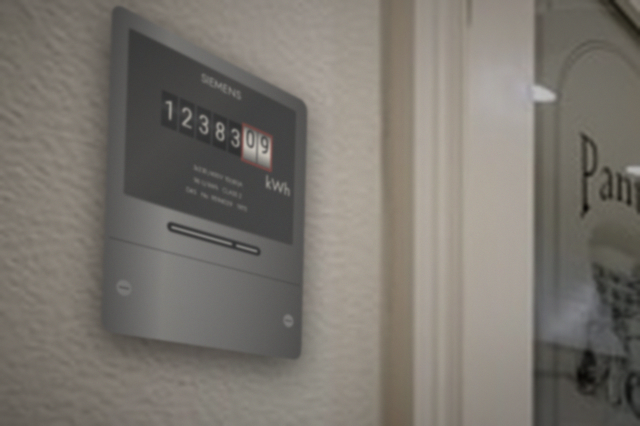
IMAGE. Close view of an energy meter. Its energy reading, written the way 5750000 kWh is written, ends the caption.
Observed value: 12383.09 kWh
